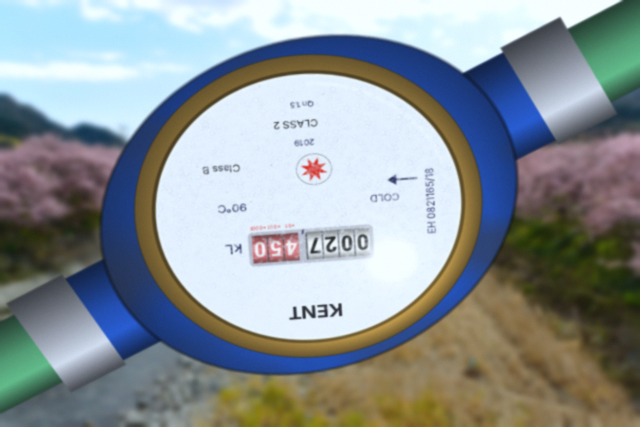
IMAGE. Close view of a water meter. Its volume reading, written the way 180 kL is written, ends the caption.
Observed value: 27.450 kL
